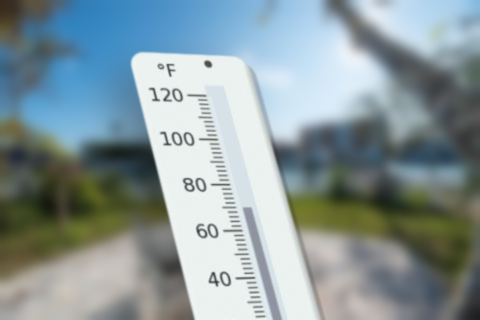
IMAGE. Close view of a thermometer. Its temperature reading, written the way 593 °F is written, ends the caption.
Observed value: 70 °F
